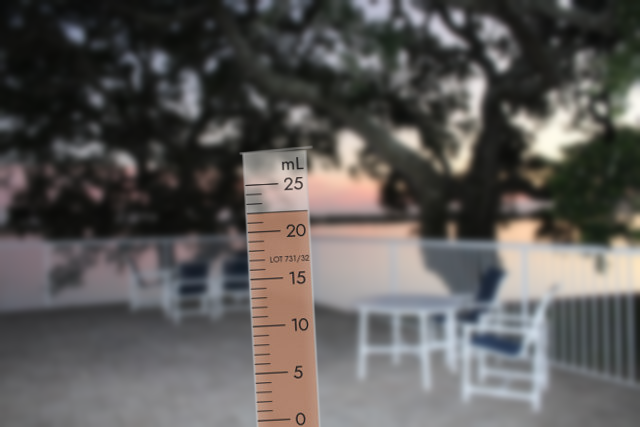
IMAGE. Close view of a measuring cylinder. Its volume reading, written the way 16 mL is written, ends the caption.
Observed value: 22 mL
